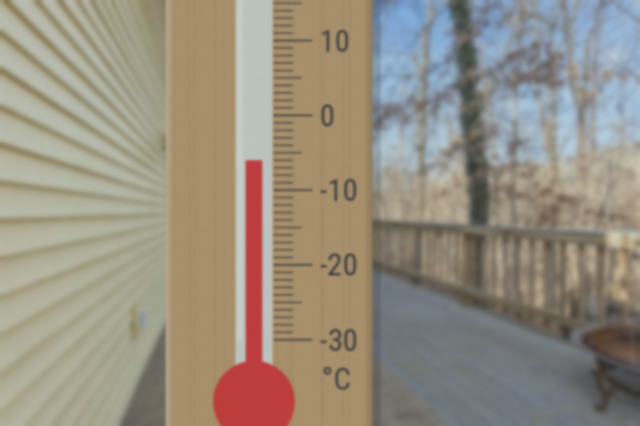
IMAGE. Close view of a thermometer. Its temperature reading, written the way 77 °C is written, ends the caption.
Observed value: -6 °C
